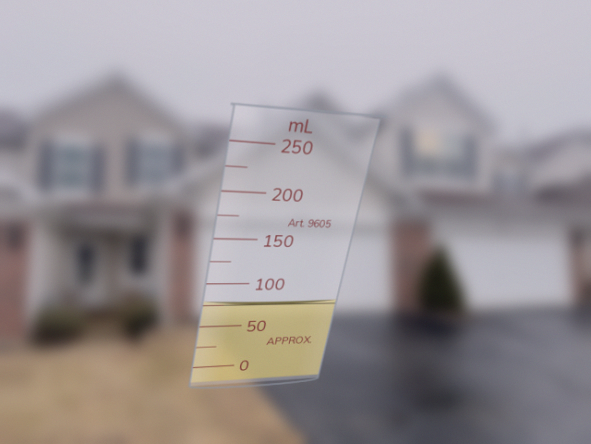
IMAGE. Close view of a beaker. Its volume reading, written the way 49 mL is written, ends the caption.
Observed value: 75 mL
